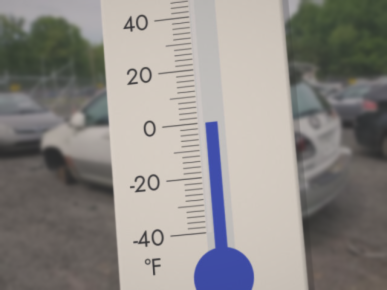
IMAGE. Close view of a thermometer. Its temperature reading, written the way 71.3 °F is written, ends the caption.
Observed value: 0 °F
